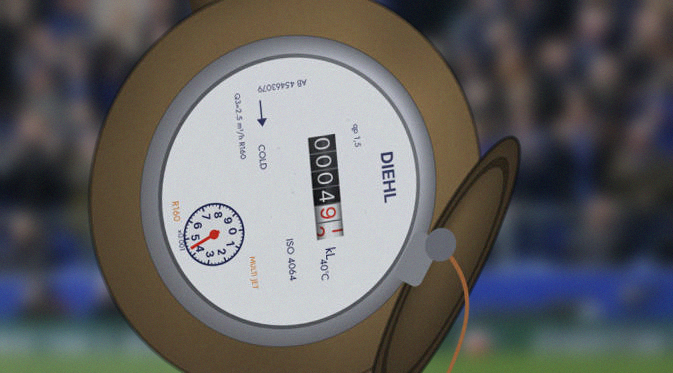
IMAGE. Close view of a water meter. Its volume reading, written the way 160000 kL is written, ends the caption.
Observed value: 4.914 kL
